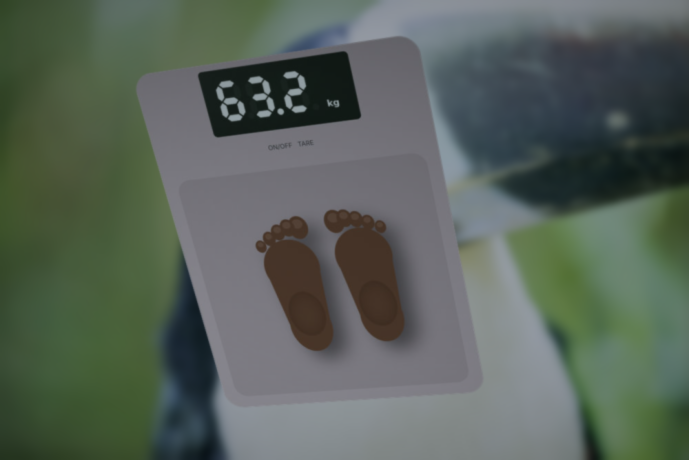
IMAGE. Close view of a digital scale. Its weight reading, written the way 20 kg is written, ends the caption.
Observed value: 63.2 kg
